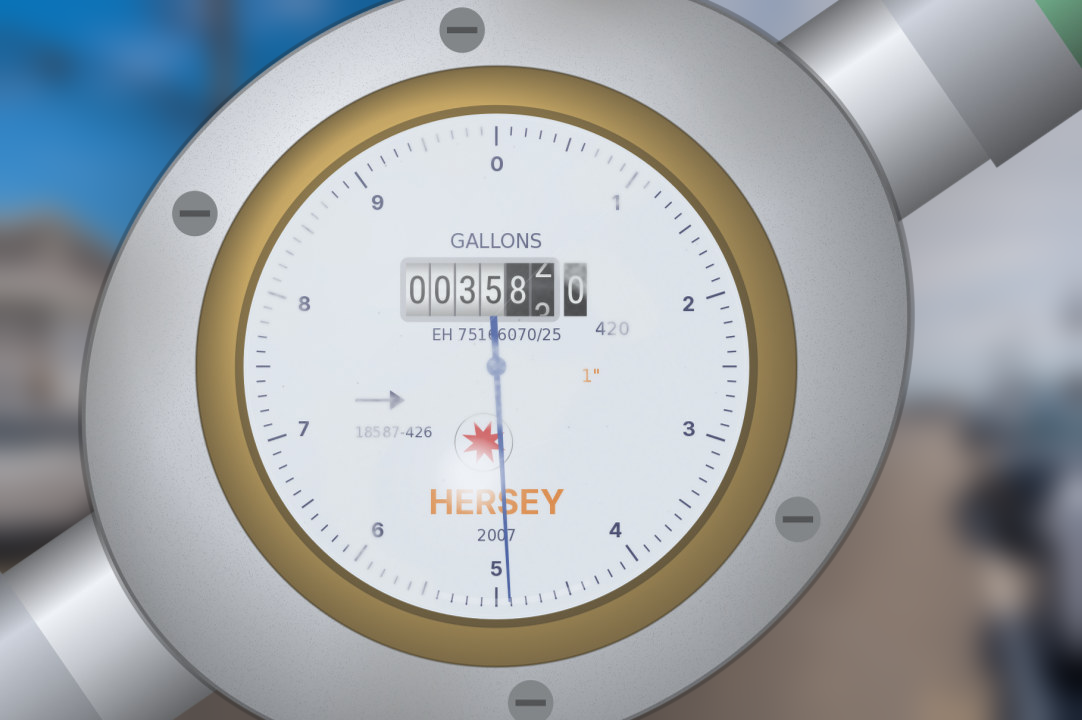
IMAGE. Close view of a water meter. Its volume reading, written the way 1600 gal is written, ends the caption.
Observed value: 35824.9 gal
